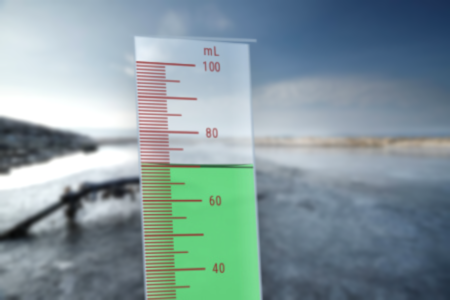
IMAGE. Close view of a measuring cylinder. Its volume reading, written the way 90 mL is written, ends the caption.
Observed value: 70 mL
